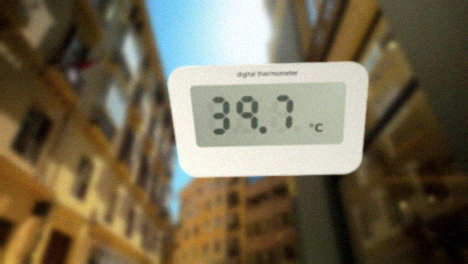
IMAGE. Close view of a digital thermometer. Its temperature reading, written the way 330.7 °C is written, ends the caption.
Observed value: 39.7 °C
